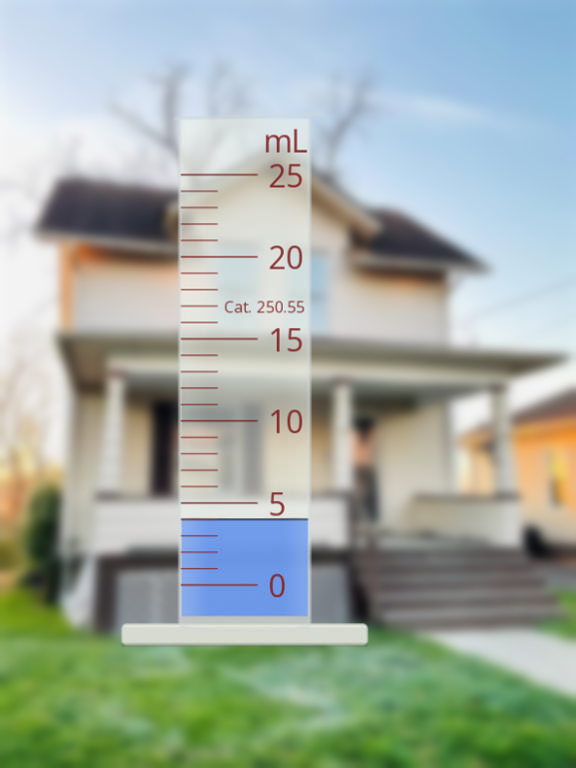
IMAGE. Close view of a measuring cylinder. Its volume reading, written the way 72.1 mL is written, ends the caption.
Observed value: 4 mL
